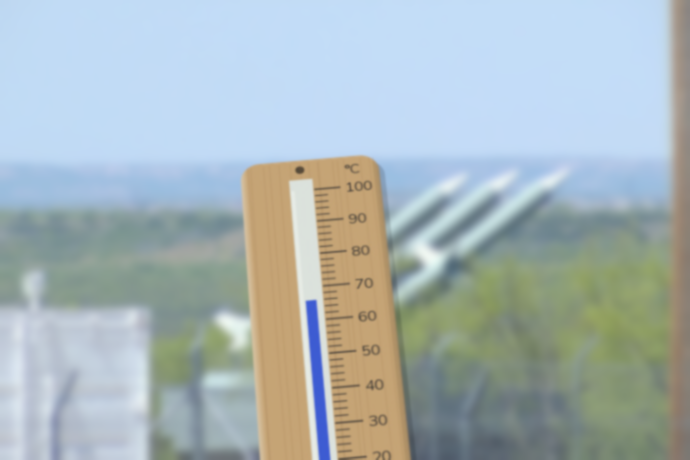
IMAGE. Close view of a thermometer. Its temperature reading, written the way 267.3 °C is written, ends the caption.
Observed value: 66 °C
